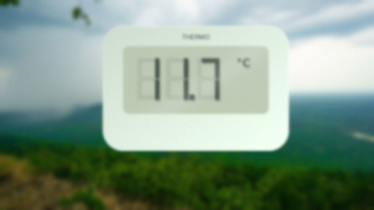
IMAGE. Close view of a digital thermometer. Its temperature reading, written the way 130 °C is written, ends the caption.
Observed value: 11.7 °C
